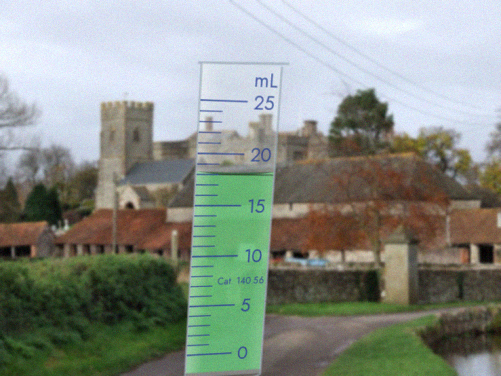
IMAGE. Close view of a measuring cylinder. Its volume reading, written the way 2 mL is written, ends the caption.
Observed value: 18 mL
